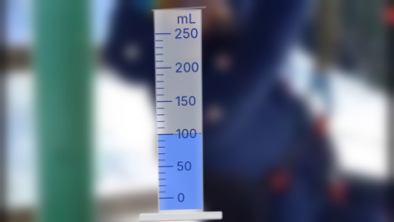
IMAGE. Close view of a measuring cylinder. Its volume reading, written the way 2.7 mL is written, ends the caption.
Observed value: 100 mL
